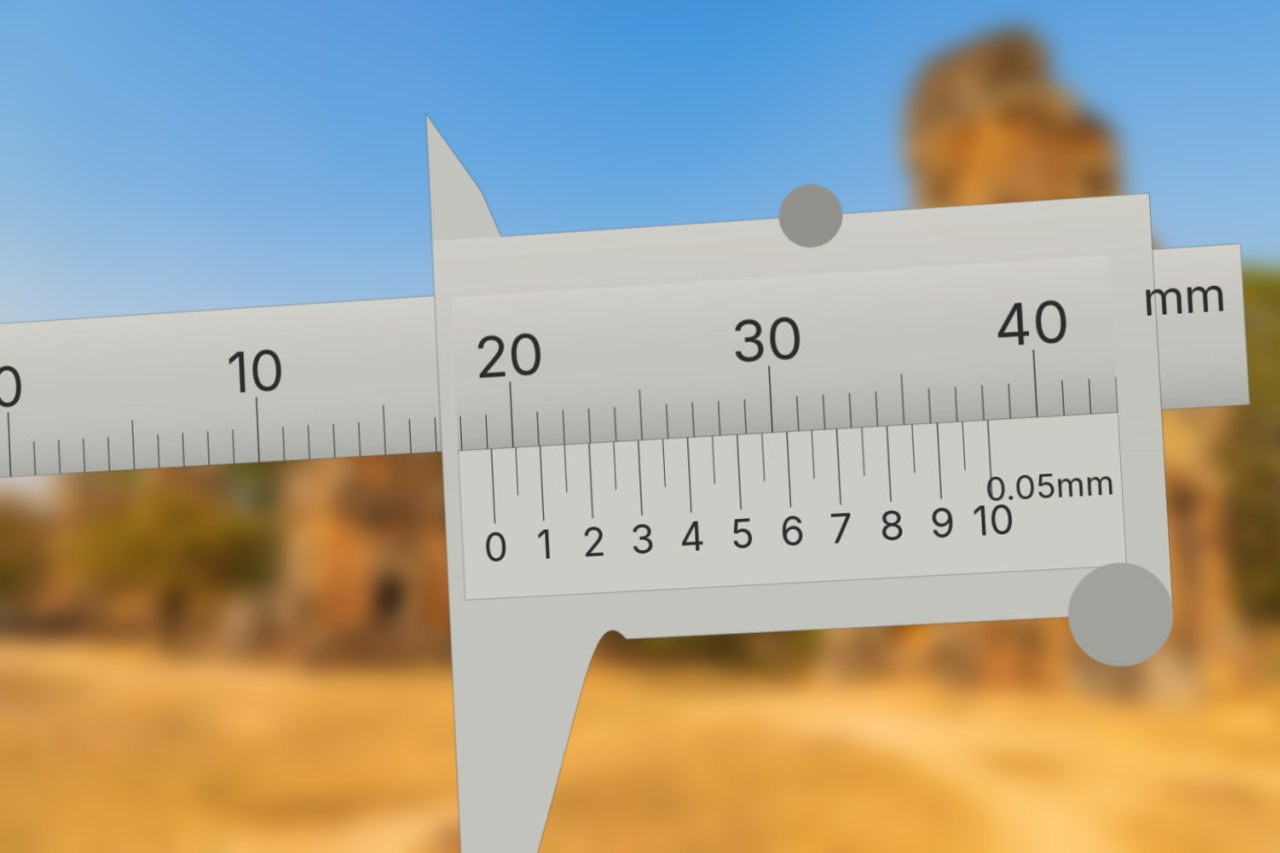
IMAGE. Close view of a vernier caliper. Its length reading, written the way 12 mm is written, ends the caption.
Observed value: 19.15 mm
